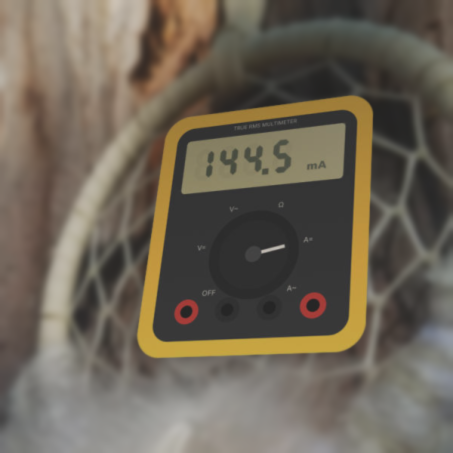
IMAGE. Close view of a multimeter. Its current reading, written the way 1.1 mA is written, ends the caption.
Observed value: 144.5 mA
